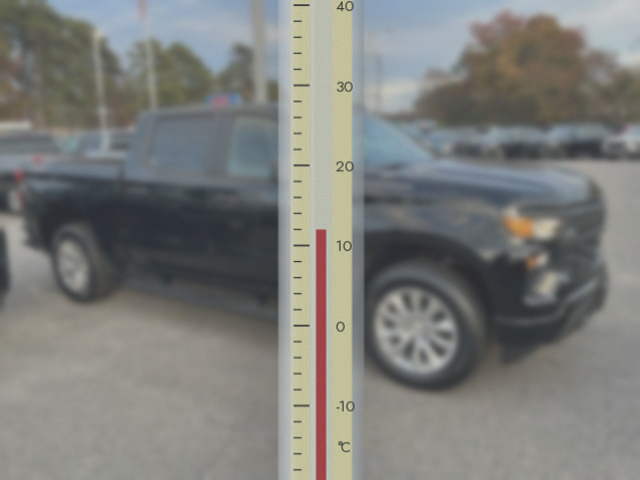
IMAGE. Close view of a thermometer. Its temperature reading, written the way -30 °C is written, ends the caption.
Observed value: 12 °C
